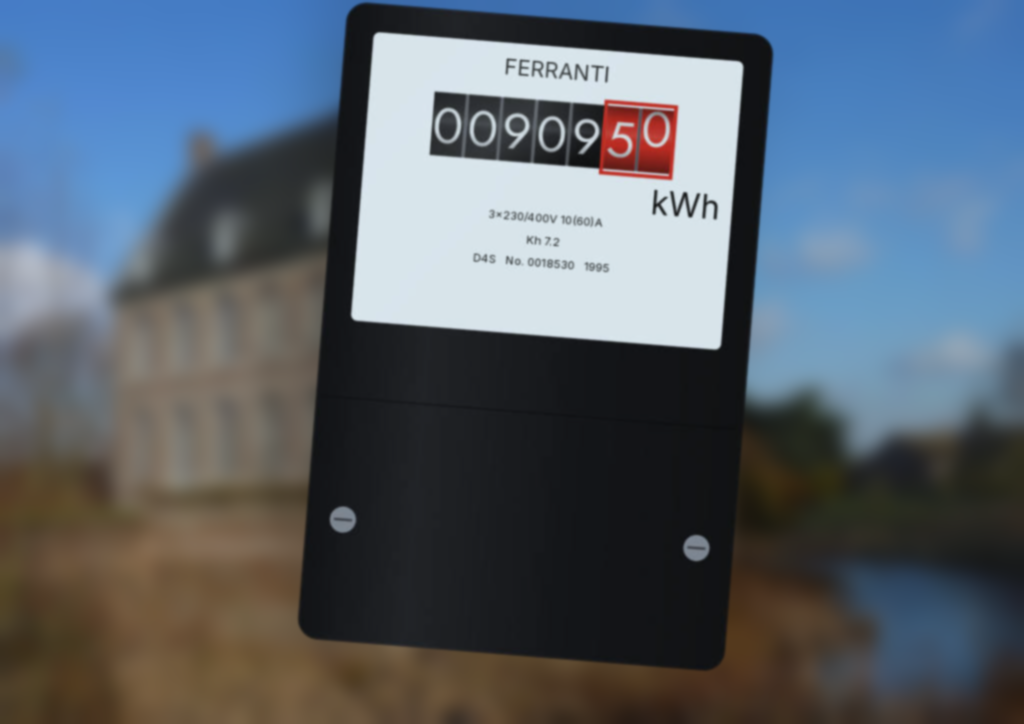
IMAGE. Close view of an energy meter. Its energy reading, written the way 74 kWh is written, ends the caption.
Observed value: 909.50 kWh
